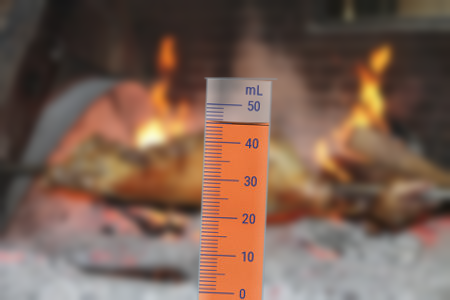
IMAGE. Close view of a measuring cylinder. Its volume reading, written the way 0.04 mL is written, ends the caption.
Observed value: 45 mL
